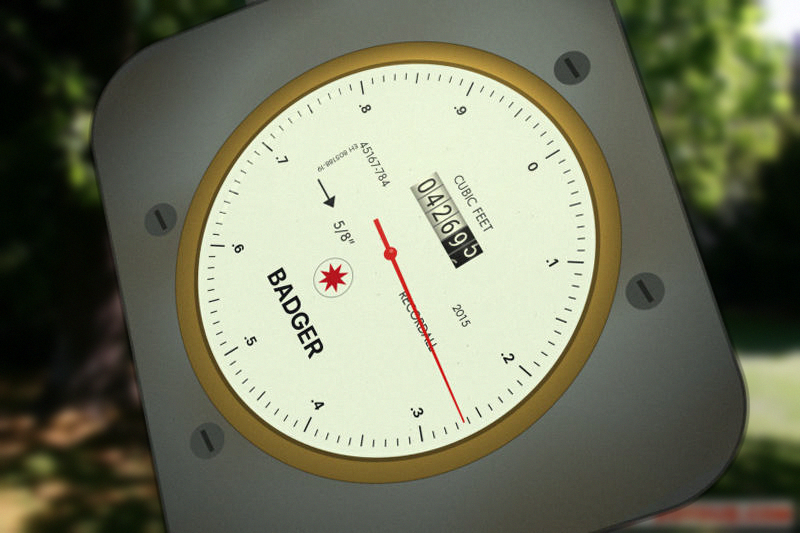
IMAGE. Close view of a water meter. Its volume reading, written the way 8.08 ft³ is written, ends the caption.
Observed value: 42695.26 ft³
